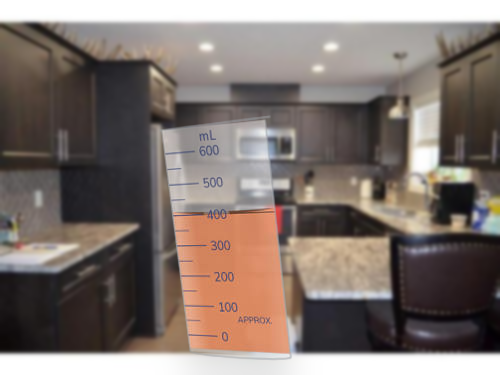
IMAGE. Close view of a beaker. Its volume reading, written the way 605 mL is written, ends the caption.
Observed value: 400 mL
